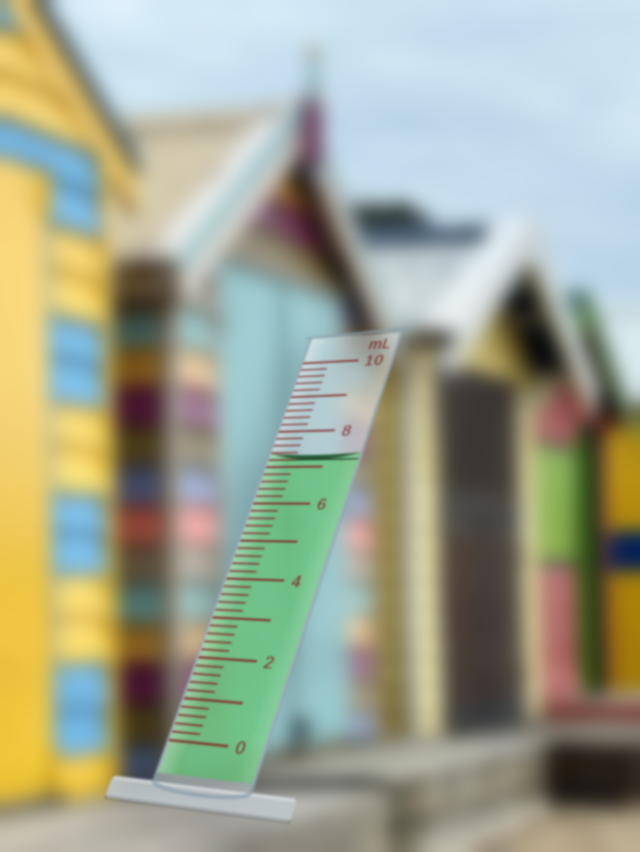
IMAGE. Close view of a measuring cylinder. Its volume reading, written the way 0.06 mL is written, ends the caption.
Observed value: 7.2 mL
